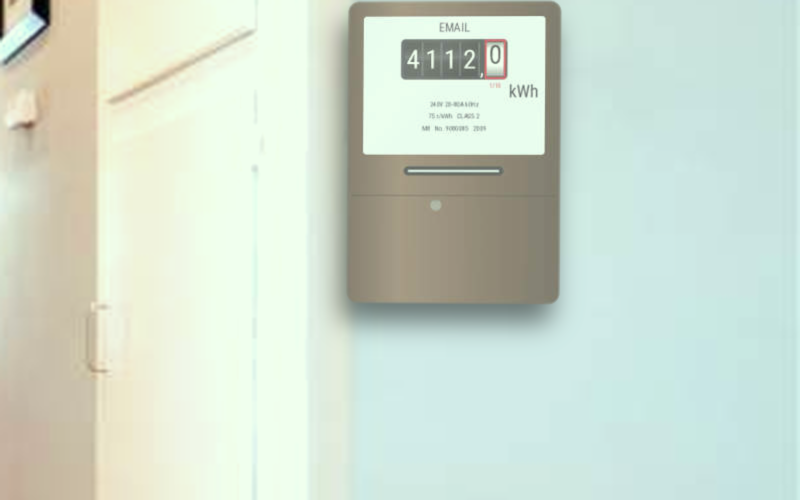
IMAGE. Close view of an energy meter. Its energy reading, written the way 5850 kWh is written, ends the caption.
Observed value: 4112.0 kWh
